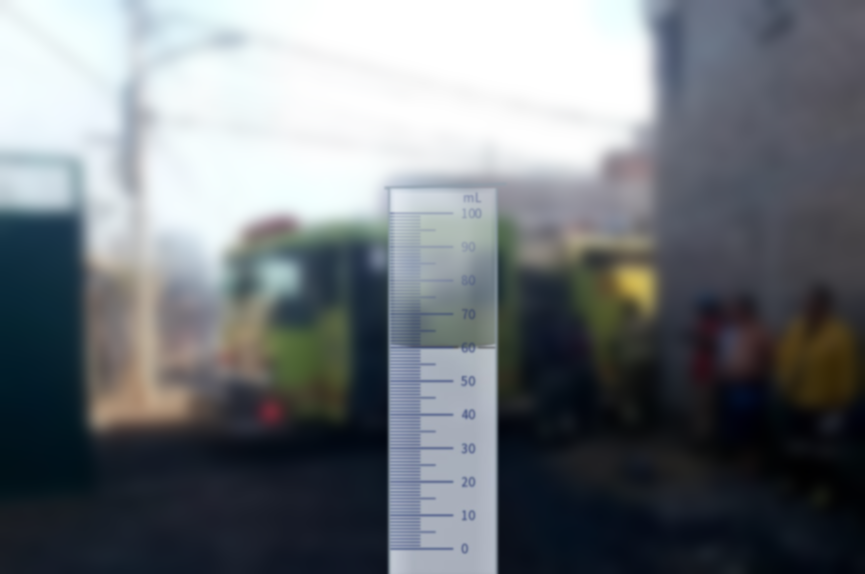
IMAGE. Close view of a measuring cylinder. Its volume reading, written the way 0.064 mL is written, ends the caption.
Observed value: 60 mL
